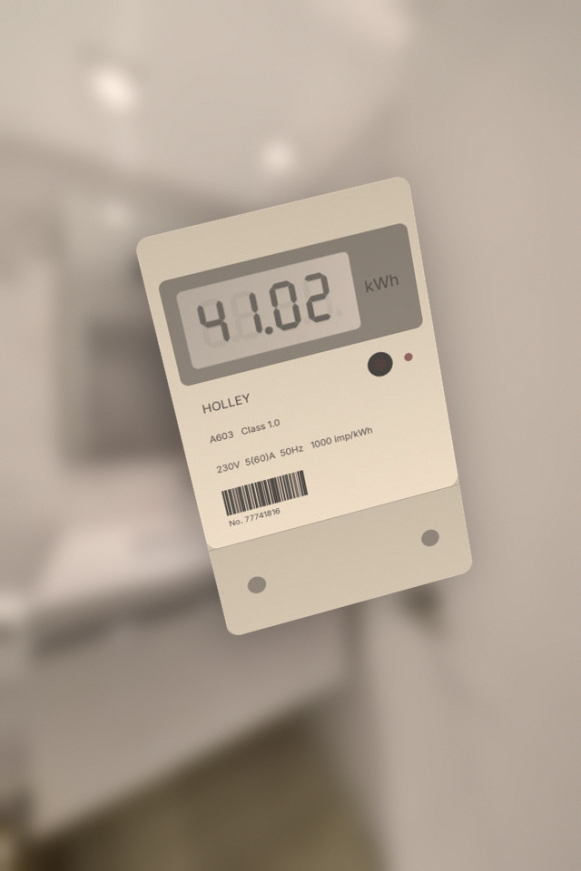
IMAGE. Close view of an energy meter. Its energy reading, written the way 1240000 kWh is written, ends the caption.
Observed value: 41.02 kWh
